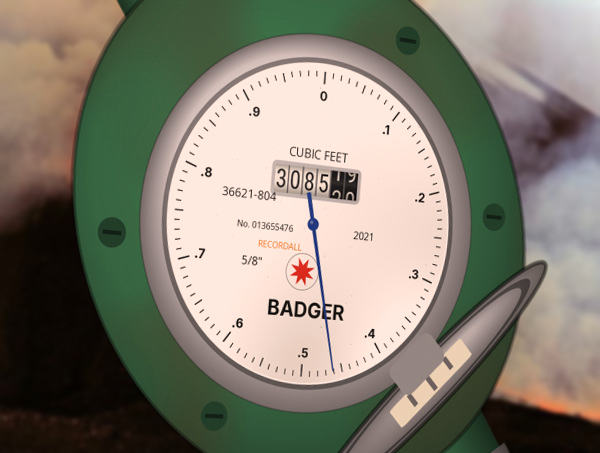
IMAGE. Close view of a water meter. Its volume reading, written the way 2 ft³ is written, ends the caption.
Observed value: 308519.46 ft³
